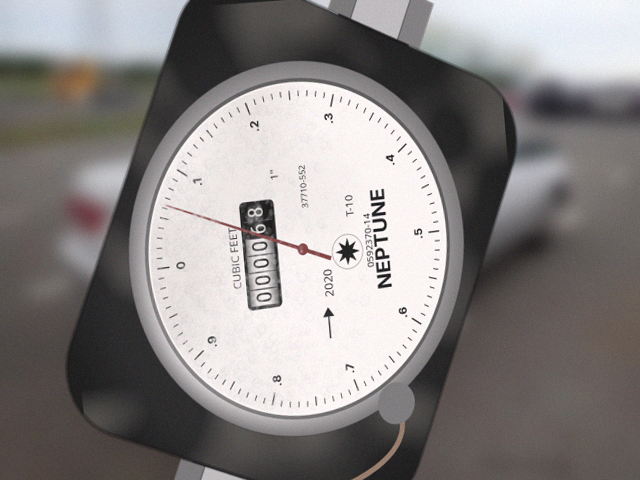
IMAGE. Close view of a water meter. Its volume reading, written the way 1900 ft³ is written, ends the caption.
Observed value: 68.06 ft³
